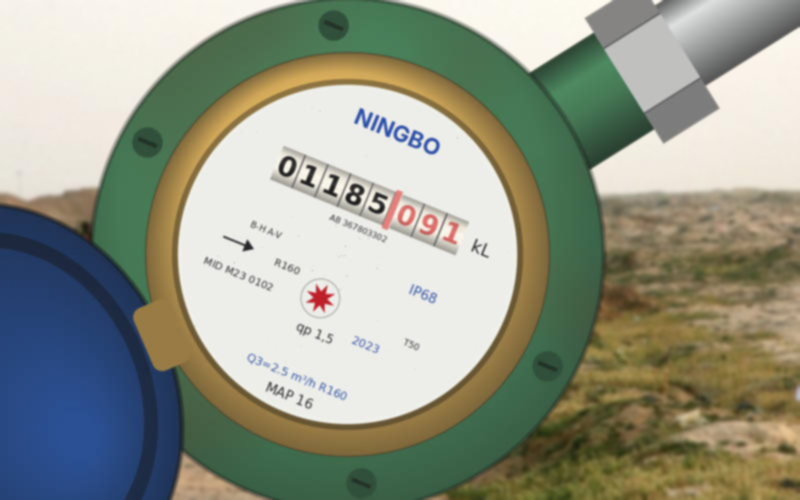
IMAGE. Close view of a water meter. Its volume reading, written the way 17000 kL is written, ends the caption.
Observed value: 1185.091 kL
